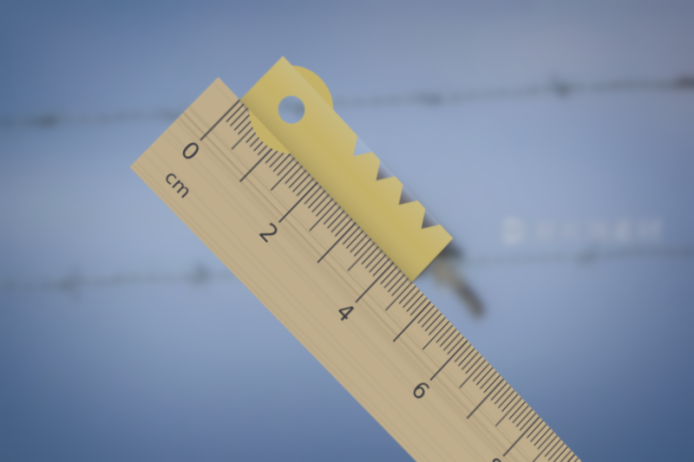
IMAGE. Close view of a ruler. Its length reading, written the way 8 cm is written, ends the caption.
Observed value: 4.5 cm
